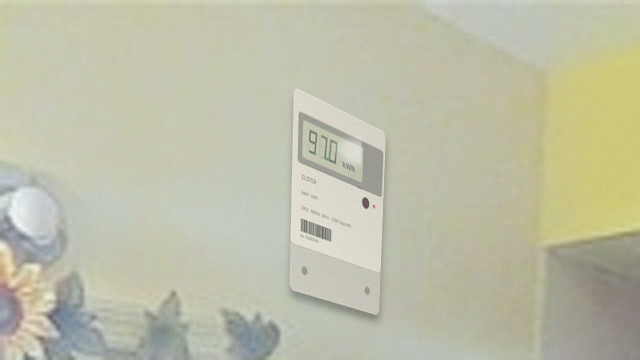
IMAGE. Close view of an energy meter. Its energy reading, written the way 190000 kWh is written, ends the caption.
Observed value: 97.0 kWh
